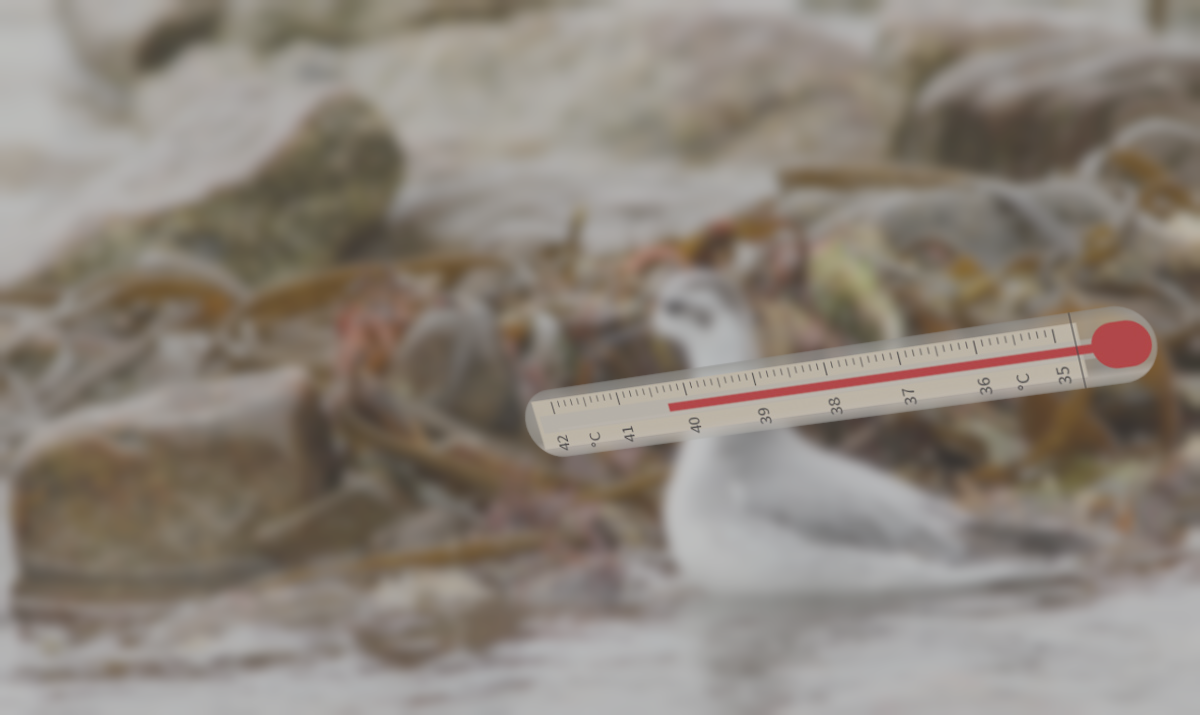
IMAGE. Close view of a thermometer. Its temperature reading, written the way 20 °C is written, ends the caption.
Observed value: 40.3 °C
